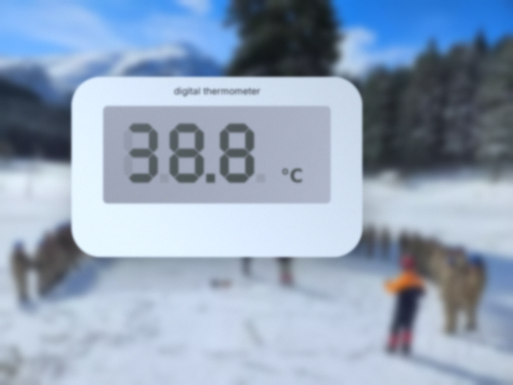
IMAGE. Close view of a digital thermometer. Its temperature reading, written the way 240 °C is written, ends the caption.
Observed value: 38.8 °C
